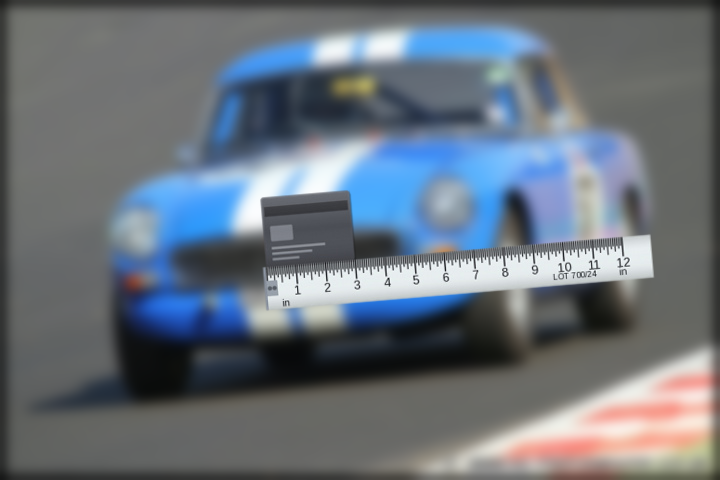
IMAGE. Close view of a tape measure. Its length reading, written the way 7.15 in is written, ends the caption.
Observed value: 3 in
